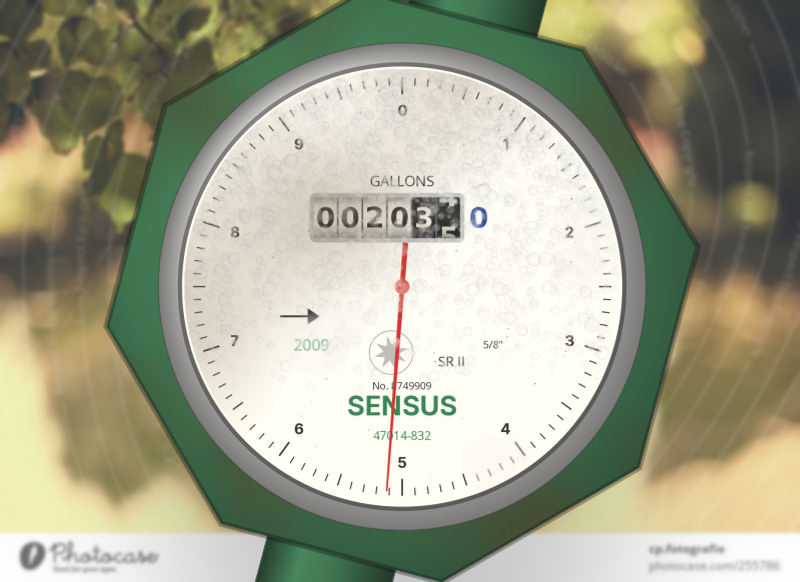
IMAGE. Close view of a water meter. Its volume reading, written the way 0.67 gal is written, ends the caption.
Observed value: 20345.1 gal
